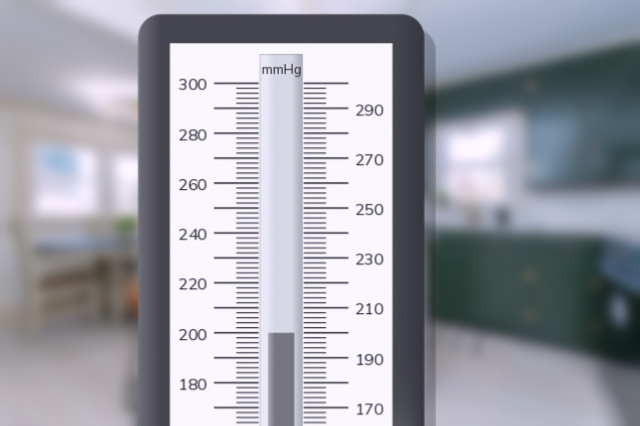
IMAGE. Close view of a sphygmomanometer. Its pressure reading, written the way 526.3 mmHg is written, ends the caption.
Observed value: 200 mmHg
